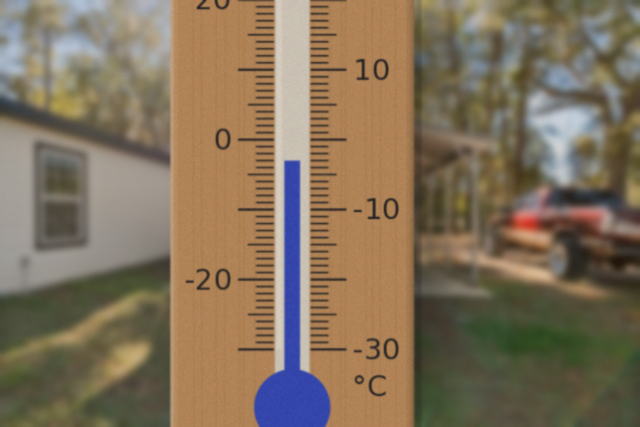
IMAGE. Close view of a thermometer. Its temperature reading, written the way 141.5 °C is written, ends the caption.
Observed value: -3 °C
